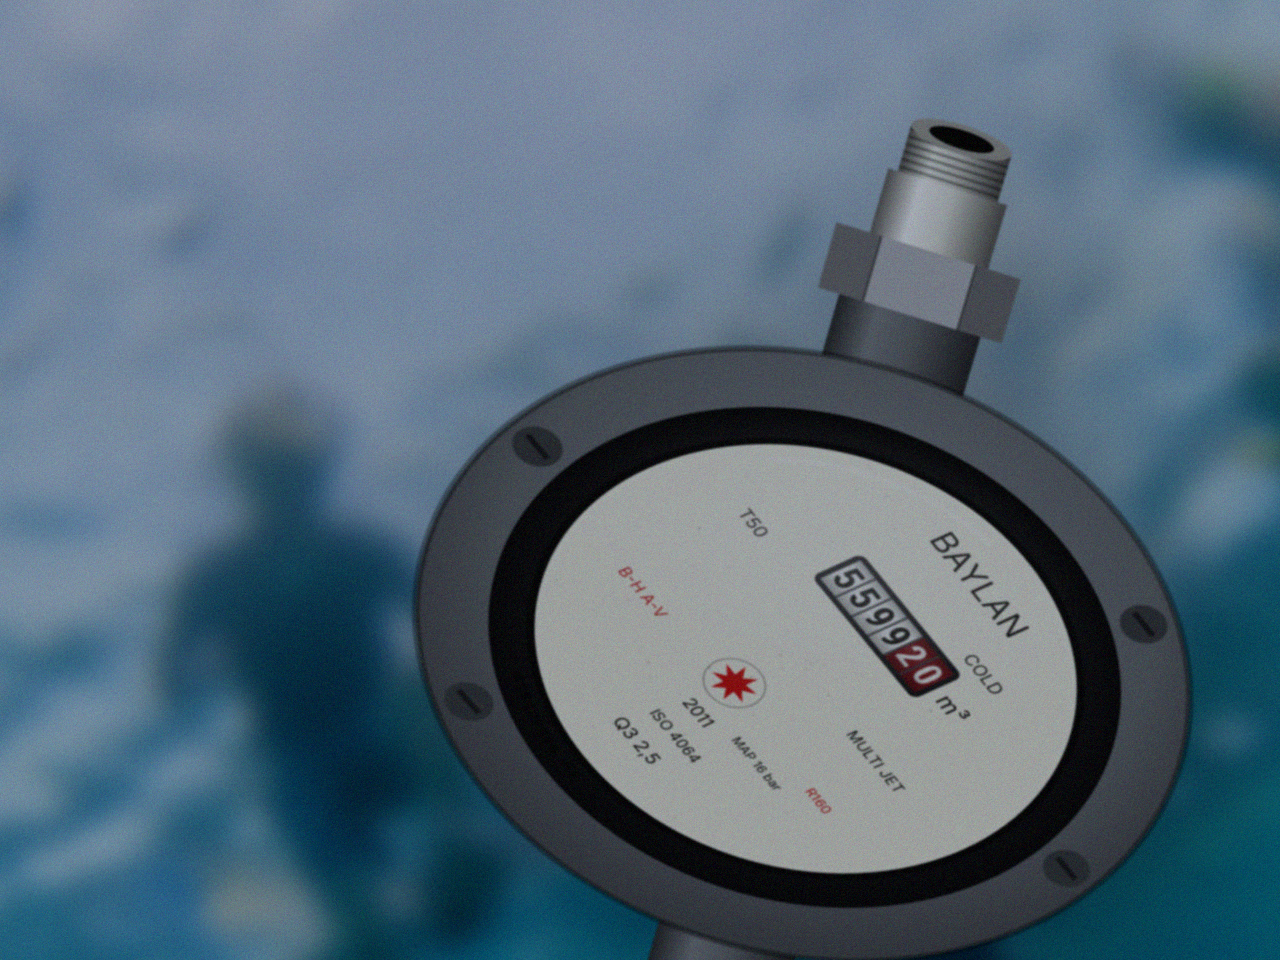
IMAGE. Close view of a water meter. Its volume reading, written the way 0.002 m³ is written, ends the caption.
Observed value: 5599.20 m³
